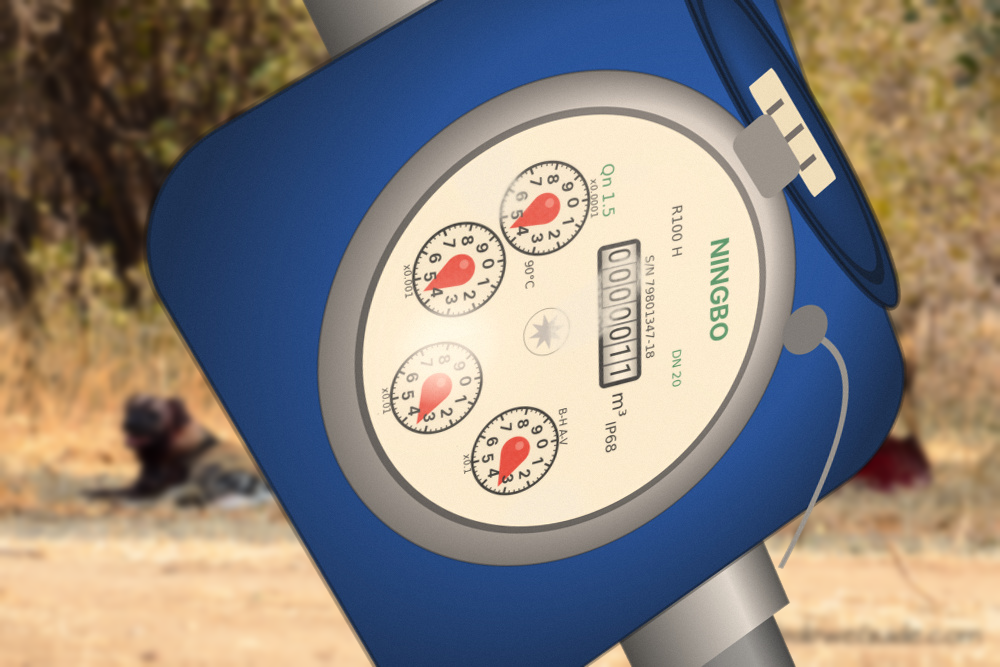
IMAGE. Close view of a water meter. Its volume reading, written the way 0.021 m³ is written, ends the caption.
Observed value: 11.3344 m³
